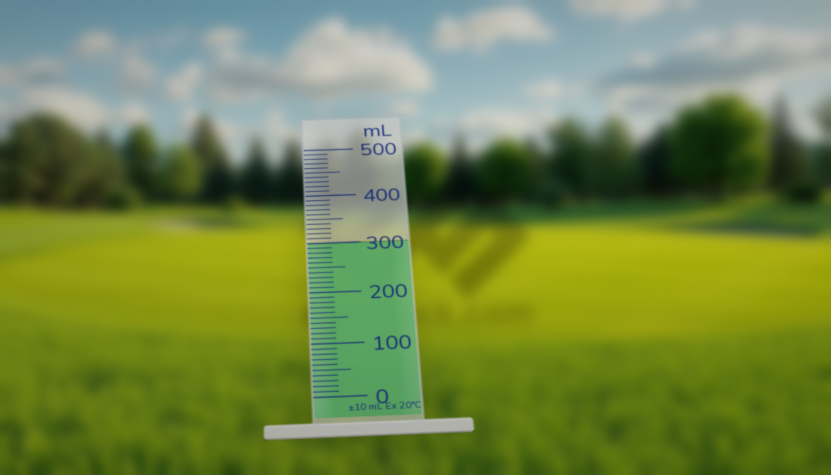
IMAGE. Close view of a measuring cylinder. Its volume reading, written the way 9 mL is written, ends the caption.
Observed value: 300 mL
